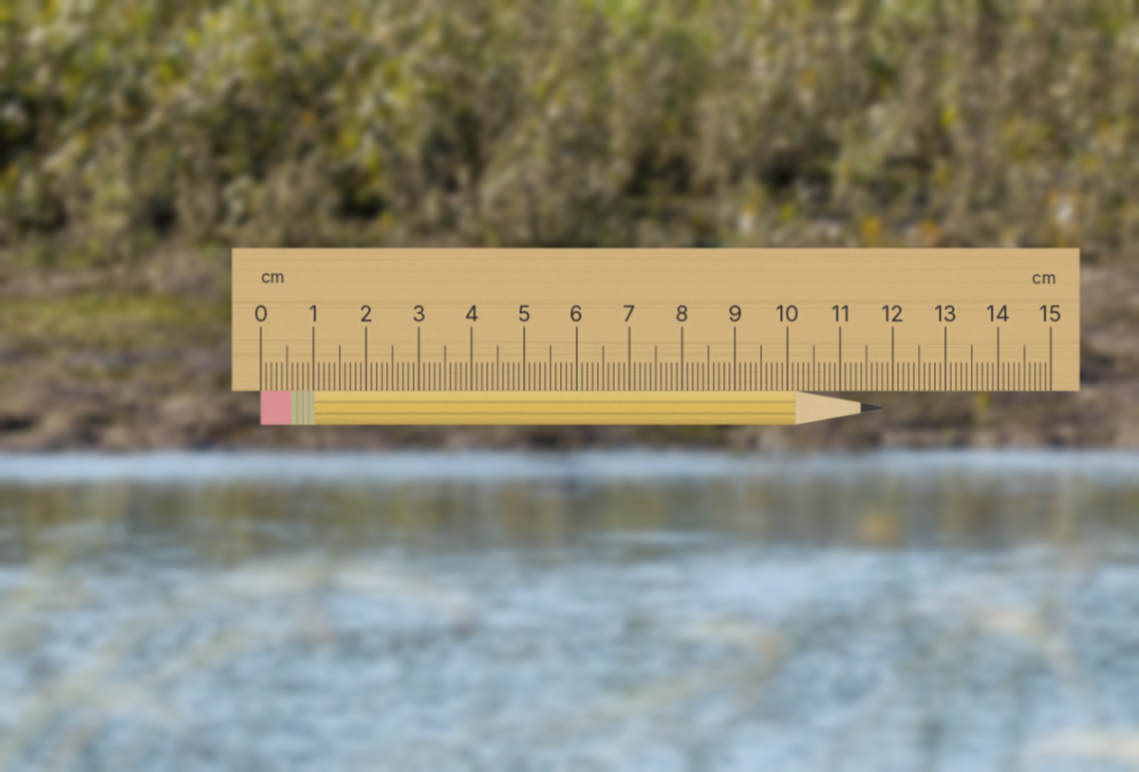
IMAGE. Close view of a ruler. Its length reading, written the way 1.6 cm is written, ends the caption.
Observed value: 11.8 cm
